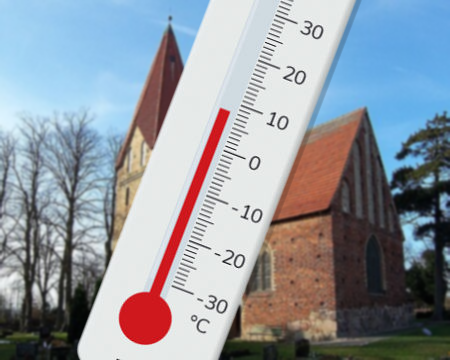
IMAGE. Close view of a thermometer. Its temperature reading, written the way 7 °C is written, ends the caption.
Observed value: 8 °C
